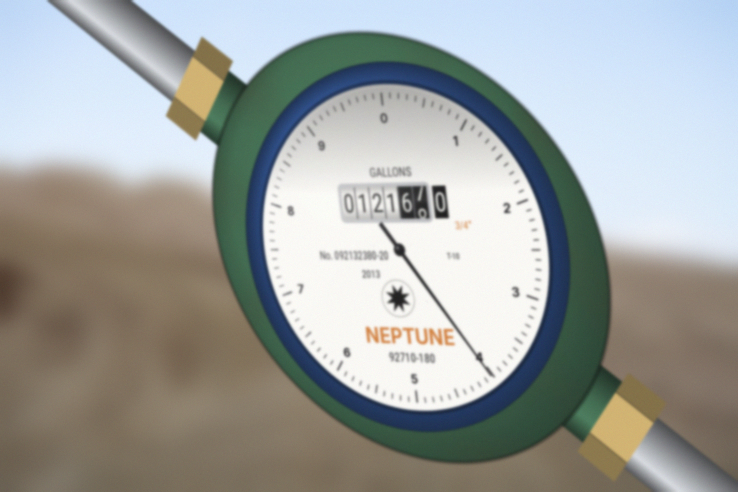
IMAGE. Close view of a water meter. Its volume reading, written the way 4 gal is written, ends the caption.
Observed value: 121674.0 gal
